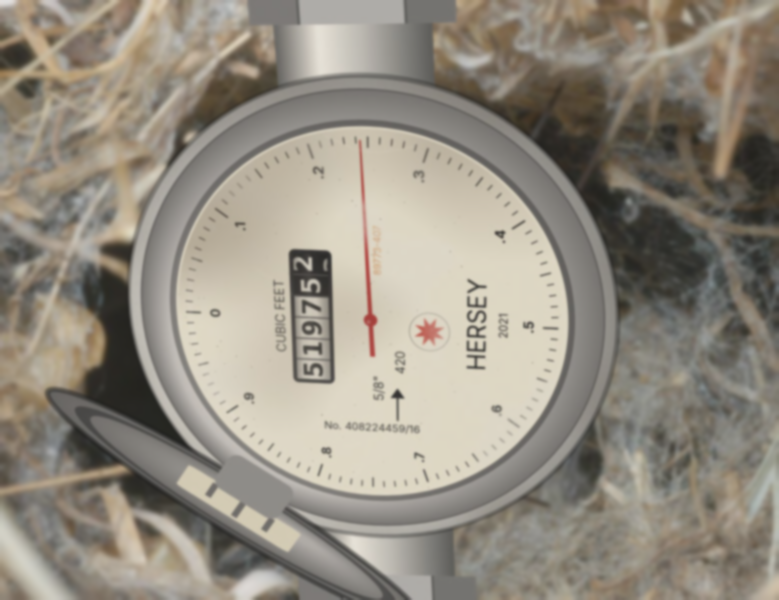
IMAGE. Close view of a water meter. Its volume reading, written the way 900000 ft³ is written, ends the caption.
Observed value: 519752.24 ft³
